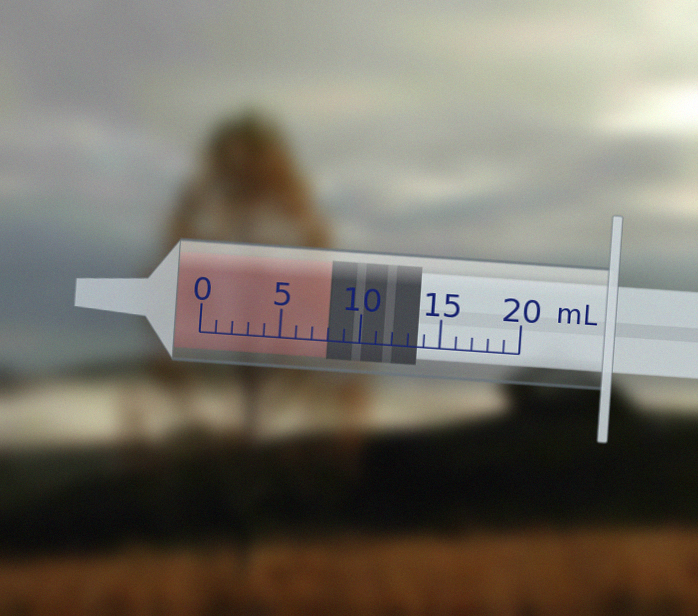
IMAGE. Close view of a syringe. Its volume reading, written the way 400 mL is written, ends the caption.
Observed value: 8 mL
